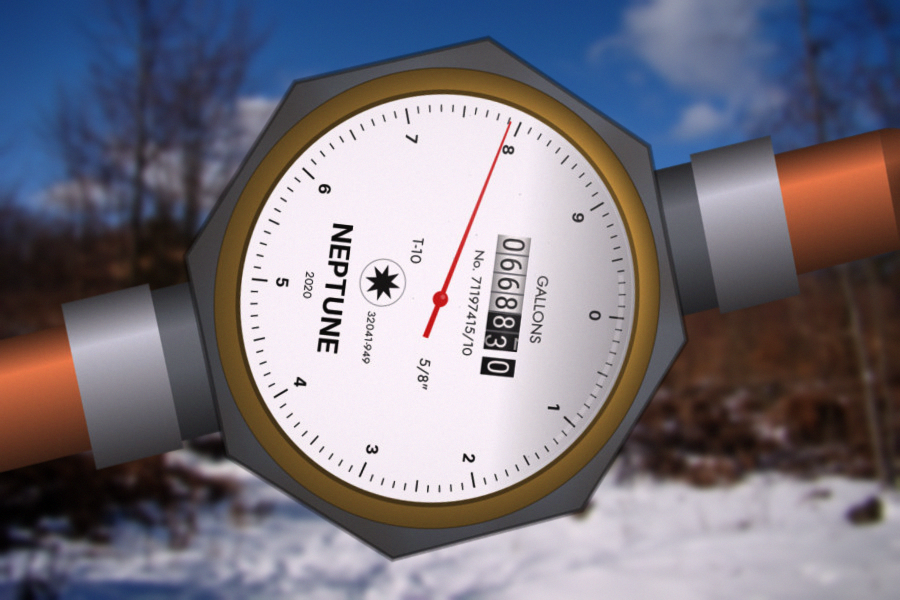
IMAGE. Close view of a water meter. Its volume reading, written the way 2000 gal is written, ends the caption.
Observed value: 668827.9 gal
